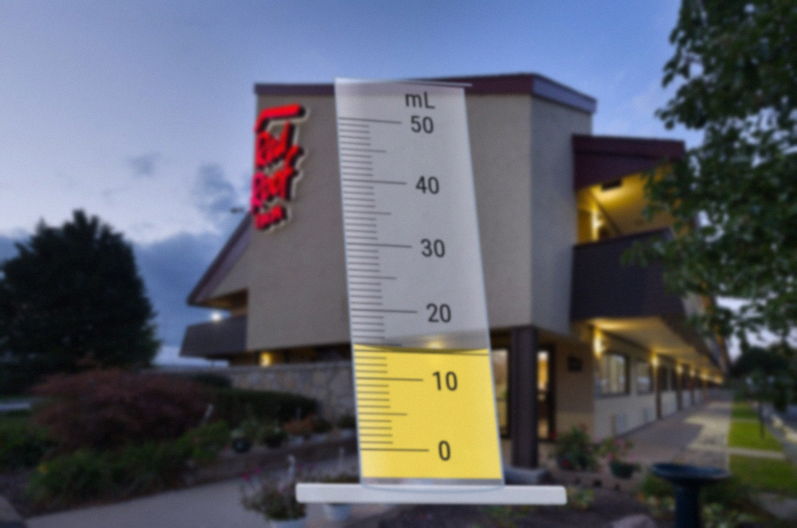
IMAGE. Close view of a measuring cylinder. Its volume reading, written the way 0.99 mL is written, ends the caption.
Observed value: 14 mL
